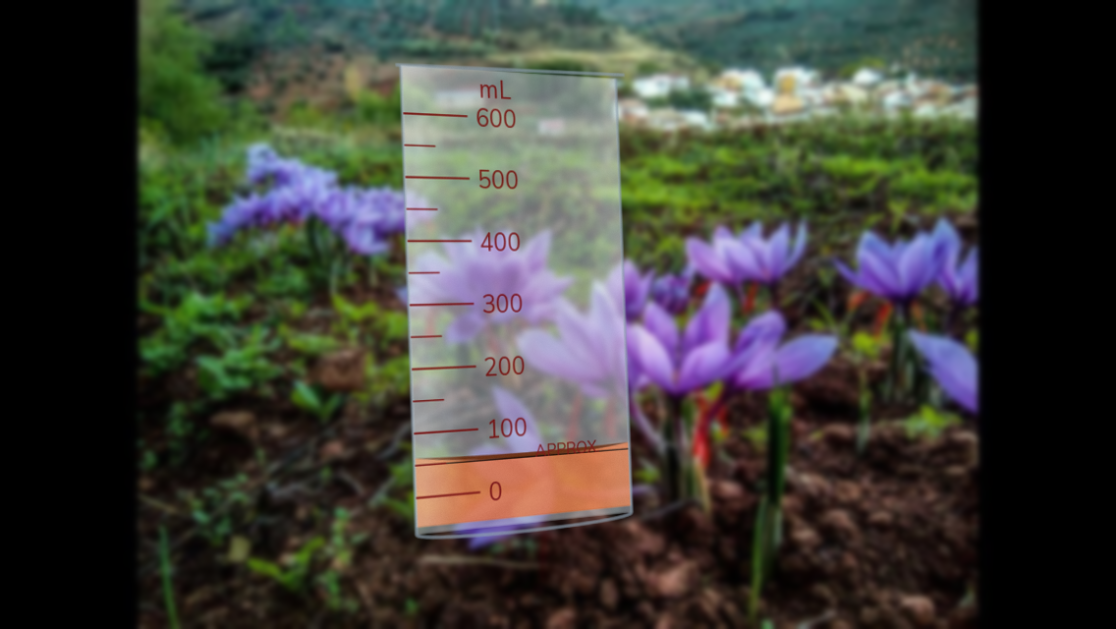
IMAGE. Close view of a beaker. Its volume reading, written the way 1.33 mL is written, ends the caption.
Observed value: 50 mL
